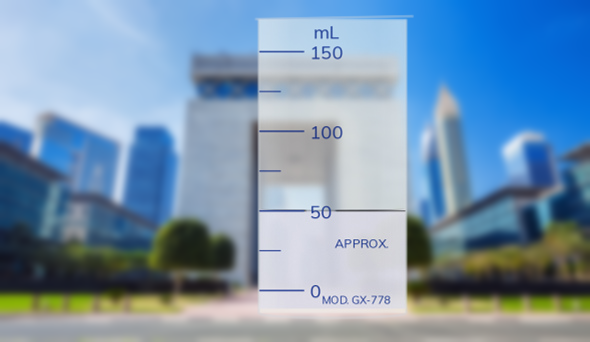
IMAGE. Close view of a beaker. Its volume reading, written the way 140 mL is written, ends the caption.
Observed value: 50 mL
